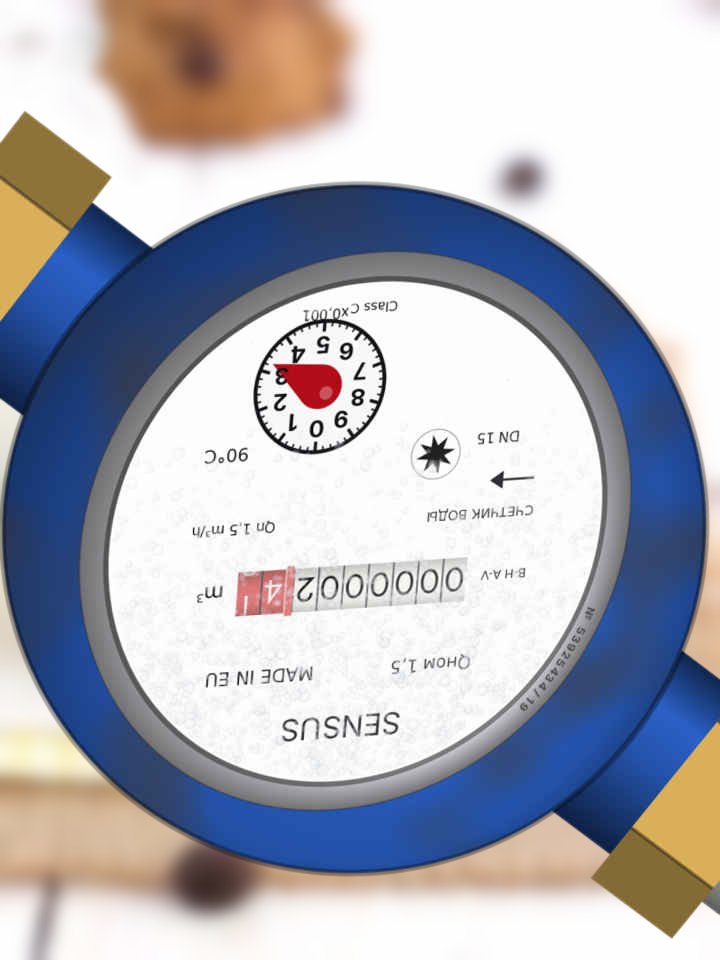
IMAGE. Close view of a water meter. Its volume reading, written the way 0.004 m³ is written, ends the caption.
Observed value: 2.413 m³
